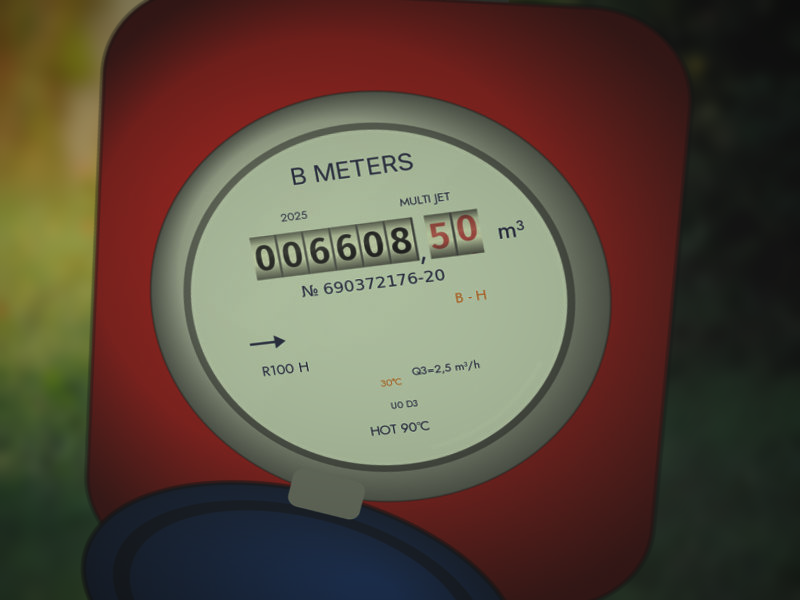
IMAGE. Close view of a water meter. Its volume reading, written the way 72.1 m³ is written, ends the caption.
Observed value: 6608.50 m³
